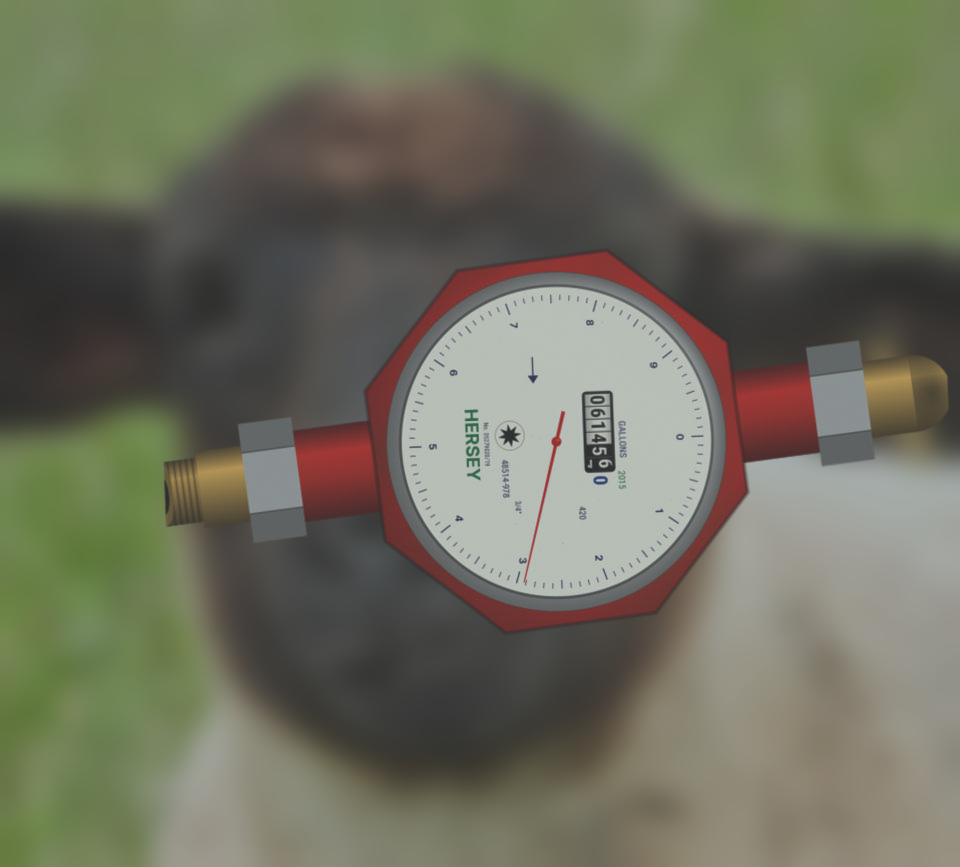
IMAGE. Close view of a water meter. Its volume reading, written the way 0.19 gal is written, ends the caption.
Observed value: 614562.9 gal
